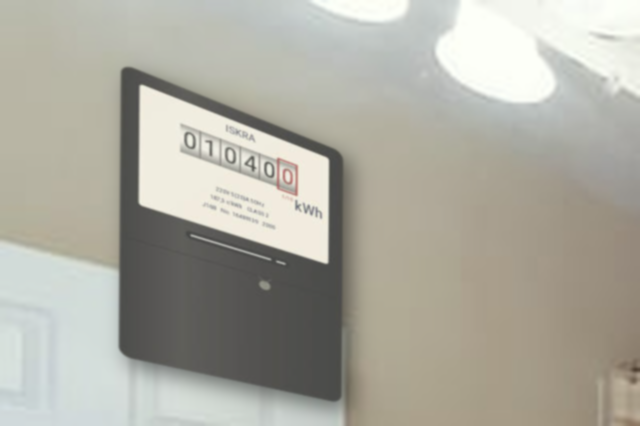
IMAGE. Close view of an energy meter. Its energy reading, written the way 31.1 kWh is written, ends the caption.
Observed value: 1040.0 kWh
